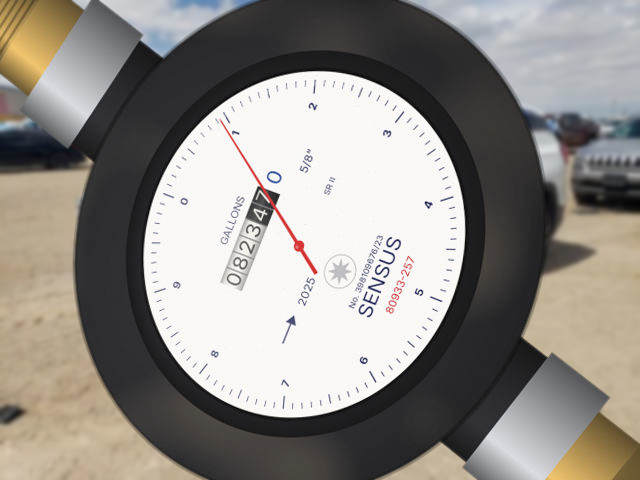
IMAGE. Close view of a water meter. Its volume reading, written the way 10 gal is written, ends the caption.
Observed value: 823470.9 gal
